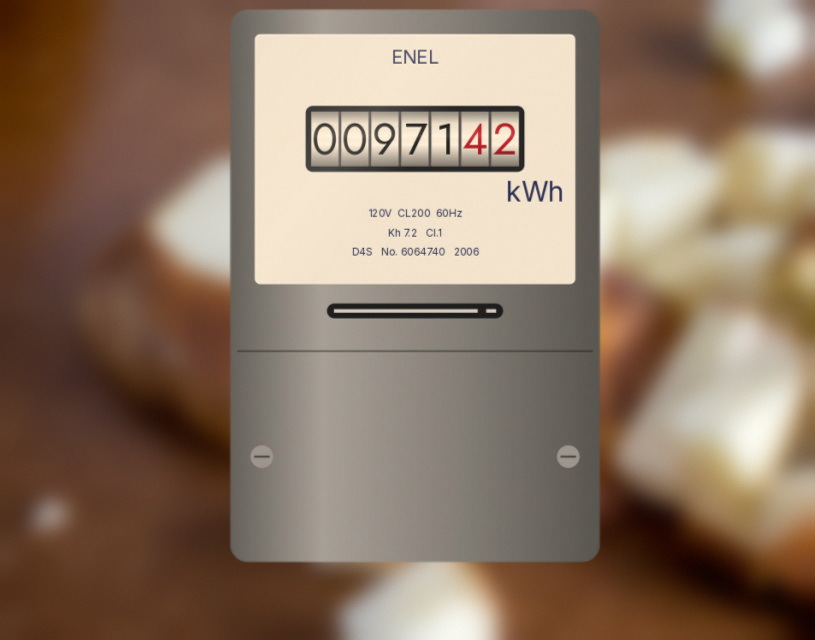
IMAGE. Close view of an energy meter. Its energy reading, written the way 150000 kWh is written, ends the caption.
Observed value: 971.42 kWh
